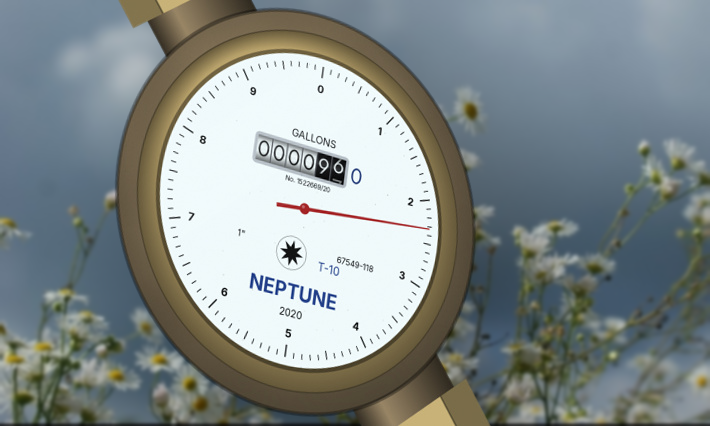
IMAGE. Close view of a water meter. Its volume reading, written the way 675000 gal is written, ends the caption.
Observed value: 962.3 gal
